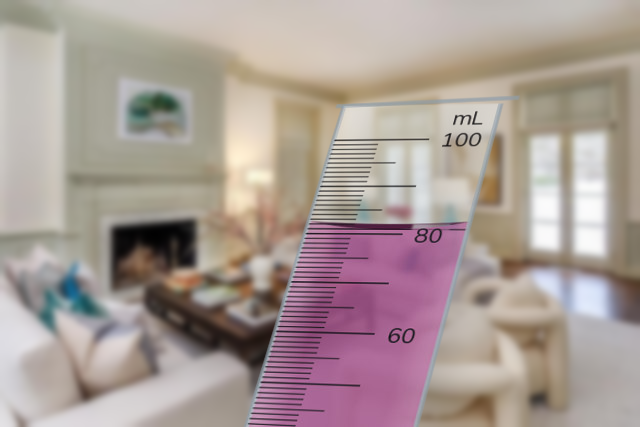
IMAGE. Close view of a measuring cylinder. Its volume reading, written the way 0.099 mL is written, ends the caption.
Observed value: 81 mL
